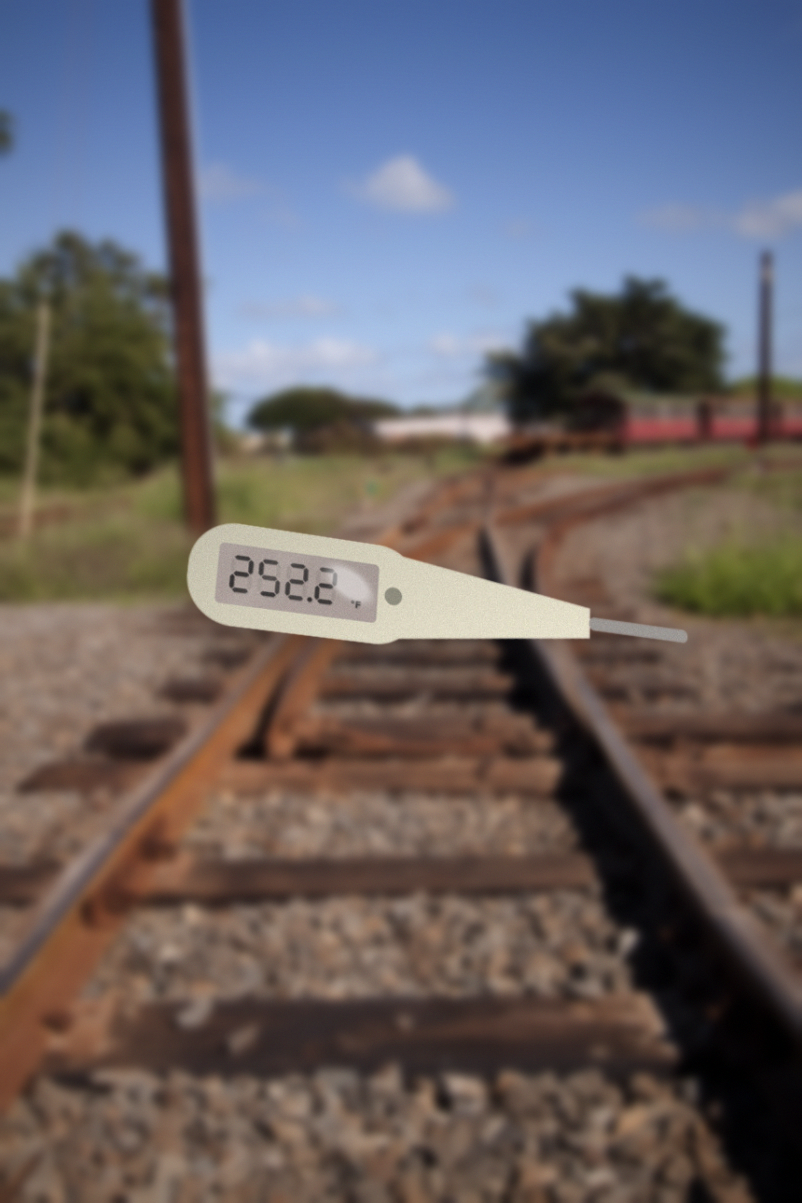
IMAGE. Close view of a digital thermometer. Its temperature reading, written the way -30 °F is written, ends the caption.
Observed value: 252.2 °F
